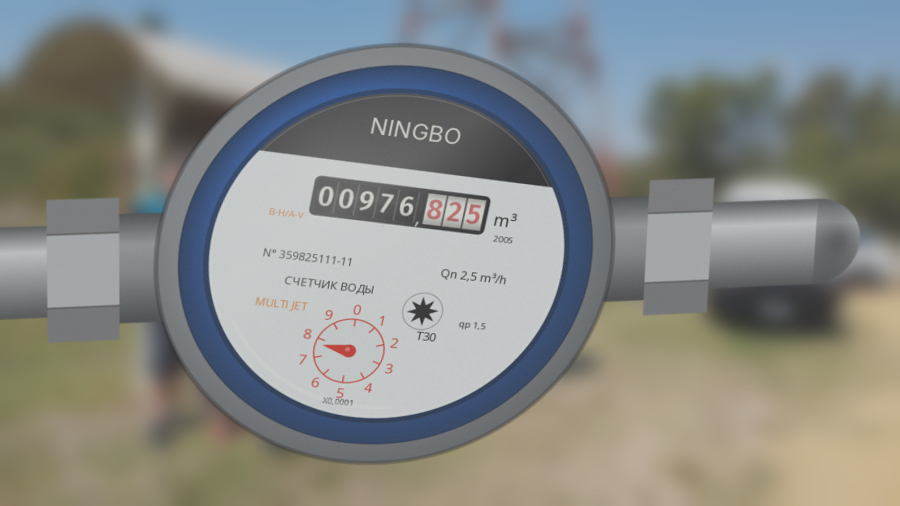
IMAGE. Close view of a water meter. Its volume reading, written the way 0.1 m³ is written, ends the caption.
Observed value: 976.8257 m³
